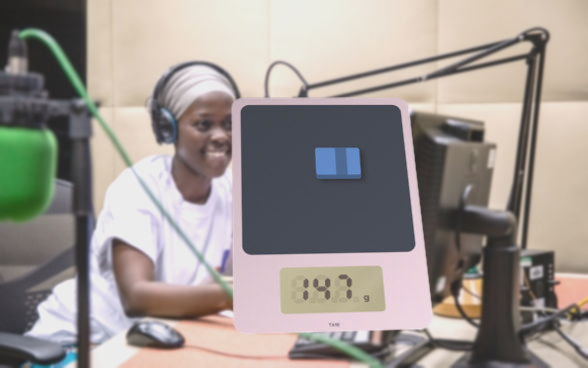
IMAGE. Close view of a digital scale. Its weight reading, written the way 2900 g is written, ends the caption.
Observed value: 147 g
